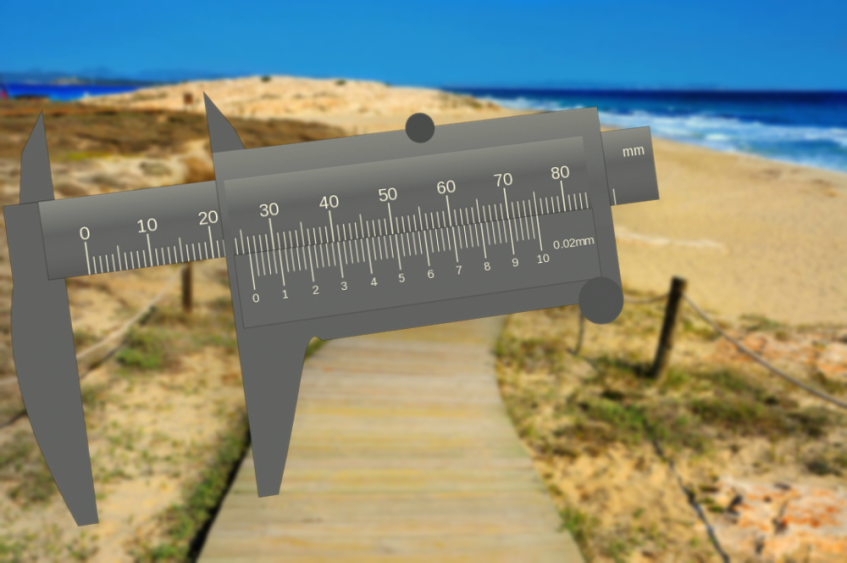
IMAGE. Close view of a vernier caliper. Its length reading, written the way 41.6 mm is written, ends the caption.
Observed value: 26.0 mm
